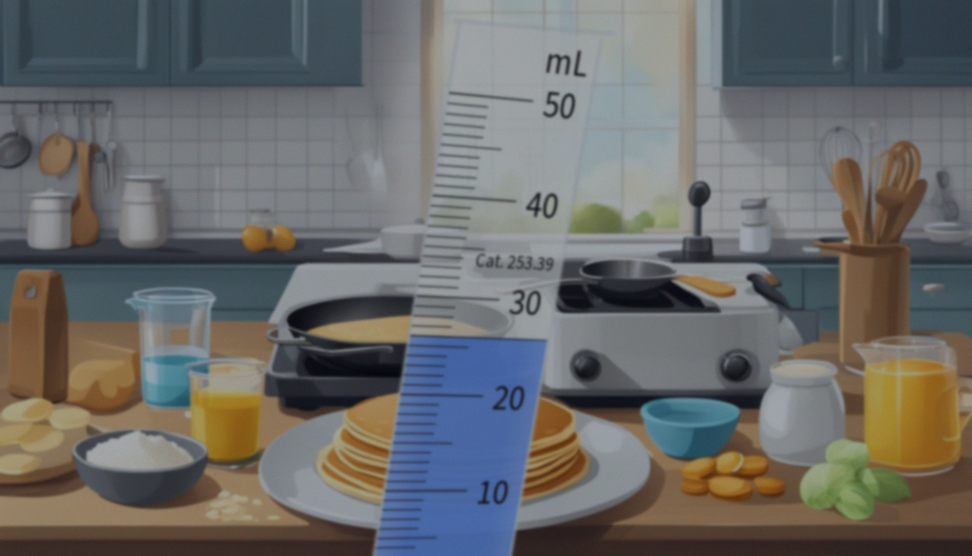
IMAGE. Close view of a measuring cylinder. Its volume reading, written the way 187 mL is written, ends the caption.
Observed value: 26 mL
